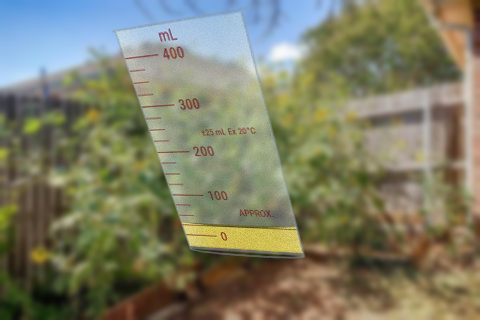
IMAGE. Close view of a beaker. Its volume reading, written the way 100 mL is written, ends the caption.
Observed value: 25 mL
